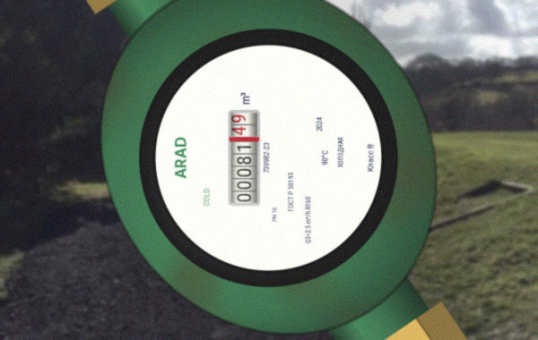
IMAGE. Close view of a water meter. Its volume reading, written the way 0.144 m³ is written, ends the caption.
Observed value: 81.49 m³
